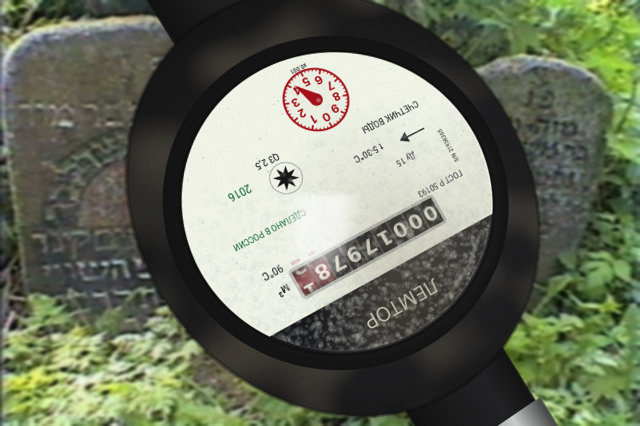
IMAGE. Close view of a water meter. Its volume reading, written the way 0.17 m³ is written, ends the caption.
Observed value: 1797.814 m³
